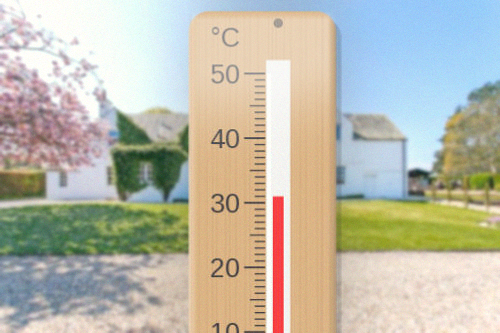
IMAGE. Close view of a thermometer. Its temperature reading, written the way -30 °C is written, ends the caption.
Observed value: 31 °C
